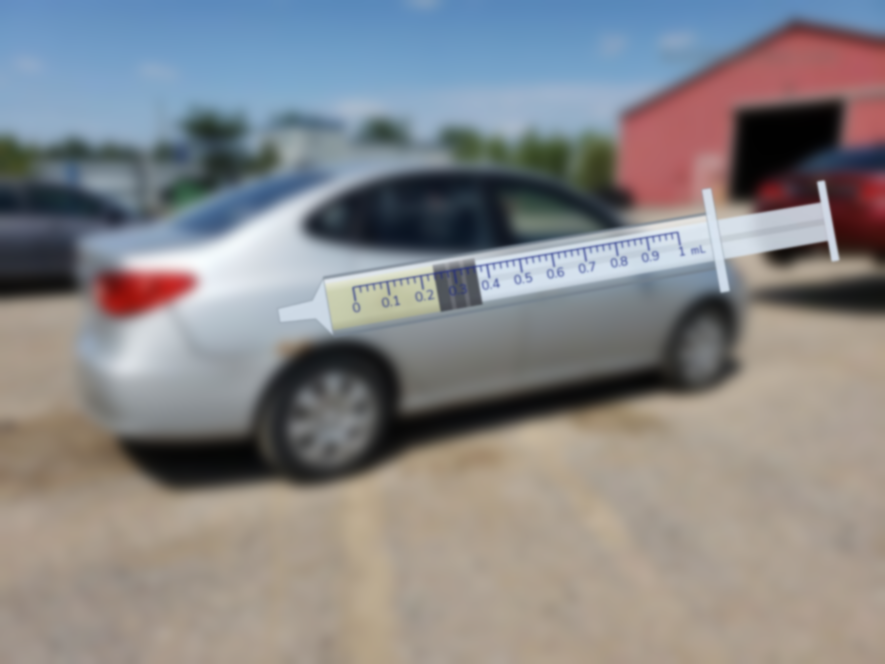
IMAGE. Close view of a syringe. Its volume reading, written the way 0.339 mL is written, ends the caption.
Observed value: 0.24 mL
